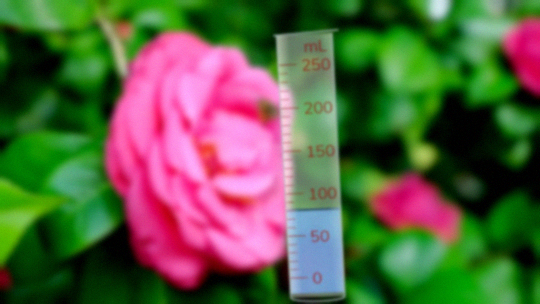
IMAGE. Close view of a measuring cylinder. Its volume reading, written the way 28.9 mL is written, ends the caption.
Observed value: 80 mL
